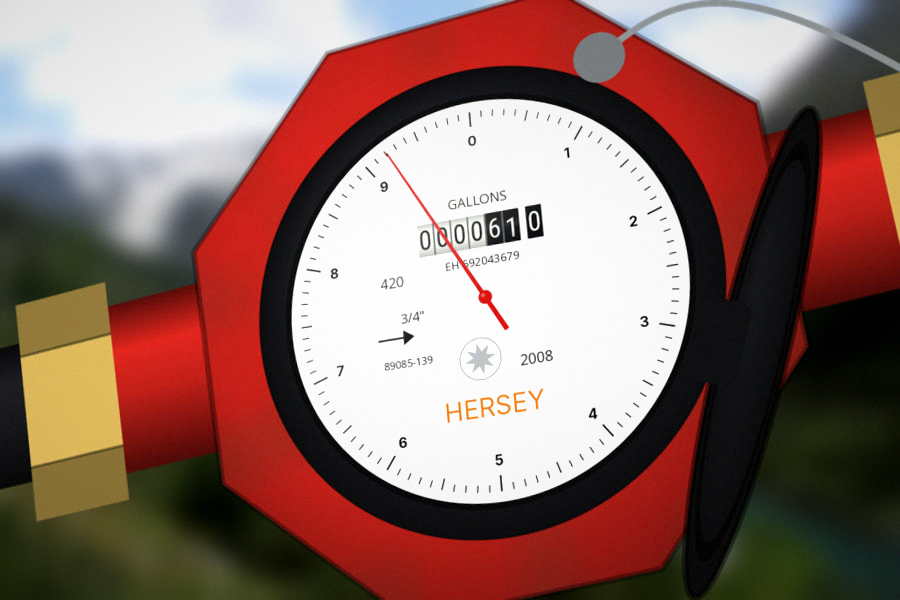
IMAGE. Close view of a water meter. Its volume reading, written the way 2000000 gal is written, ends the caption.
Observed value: 609.2 gal
